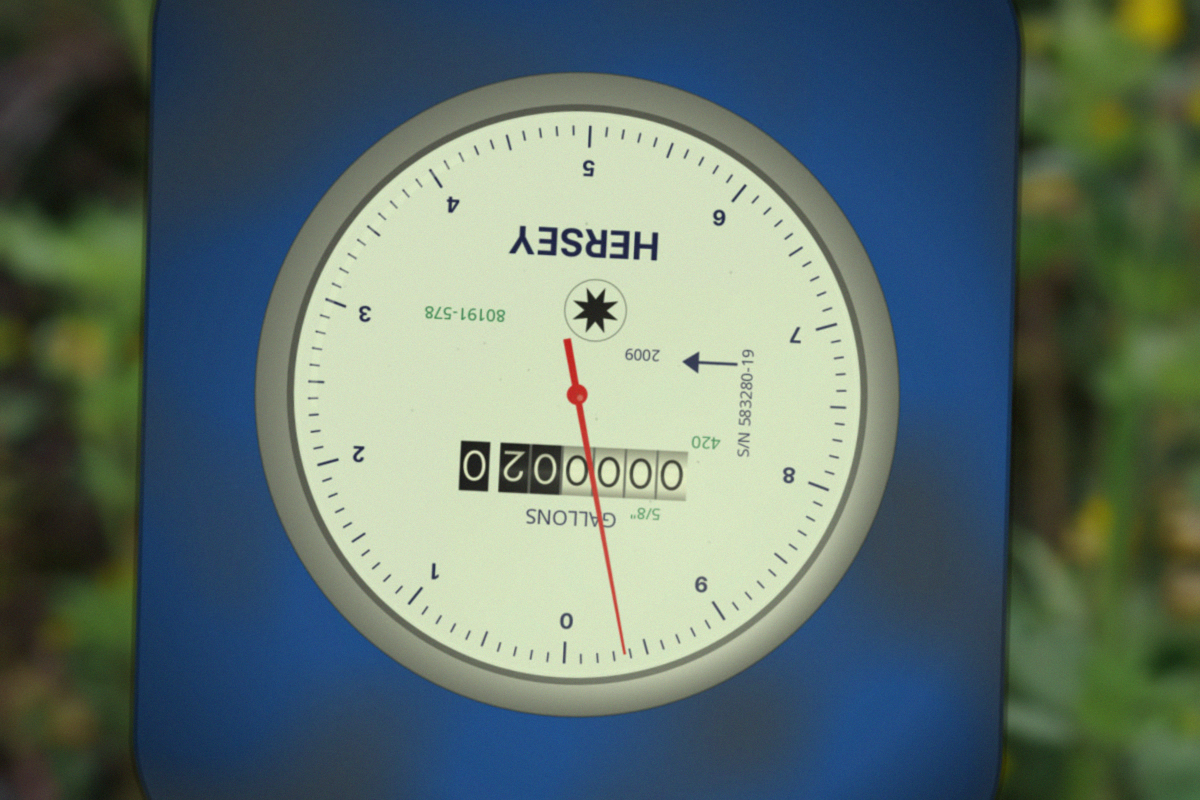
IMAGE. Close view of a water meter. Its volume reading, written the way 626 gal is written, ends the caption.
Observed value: 19.6 gal
